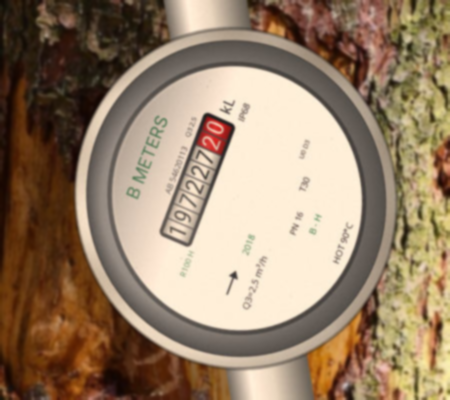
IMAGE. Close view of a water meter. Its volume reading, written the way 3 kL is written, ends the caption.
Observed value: 197227.20 kL
